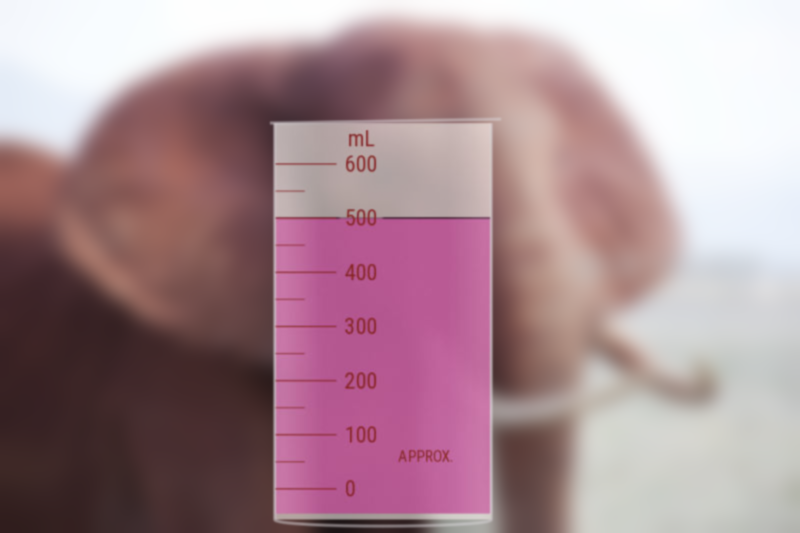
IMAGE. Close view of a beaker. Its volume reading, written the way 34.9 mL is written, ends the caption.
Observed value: 500 mL
